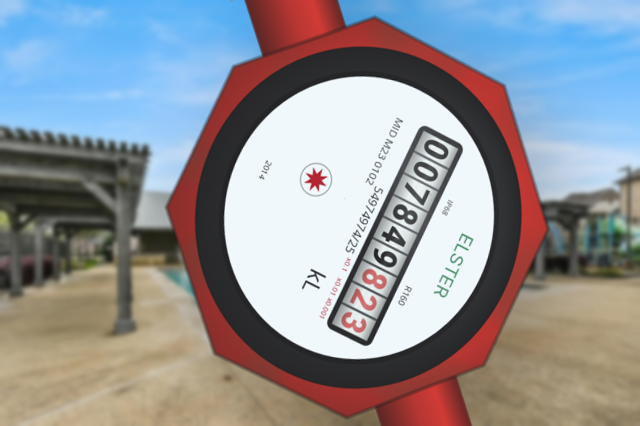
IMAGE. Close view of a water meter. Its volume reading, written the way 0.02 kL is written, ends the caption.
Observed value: 7849.823 kL
